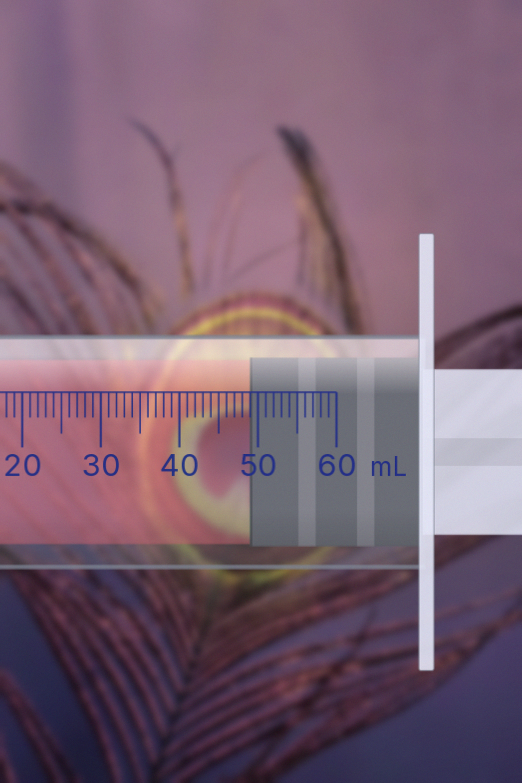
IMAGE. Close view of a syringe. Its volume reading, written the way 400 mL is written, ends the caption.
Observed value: 49 mL
